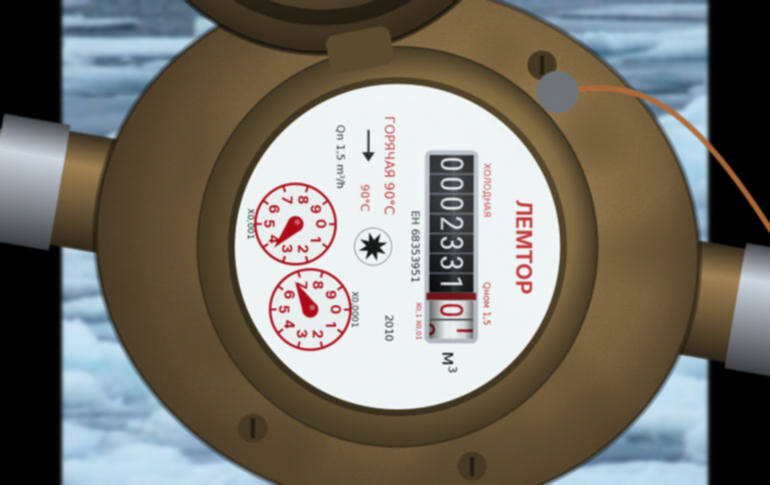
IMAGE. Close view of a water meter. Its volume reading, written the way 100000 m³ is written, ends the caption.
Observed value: 2331.0136 m³
